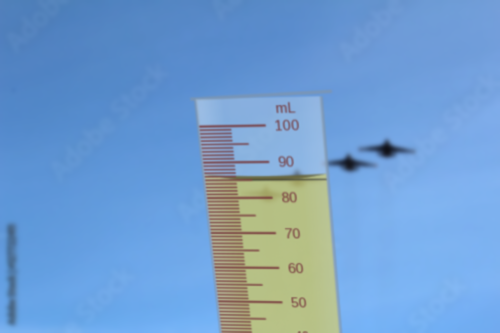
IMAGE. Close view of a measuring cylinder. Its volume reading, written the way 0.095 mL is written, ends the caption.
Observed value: 85 mL
